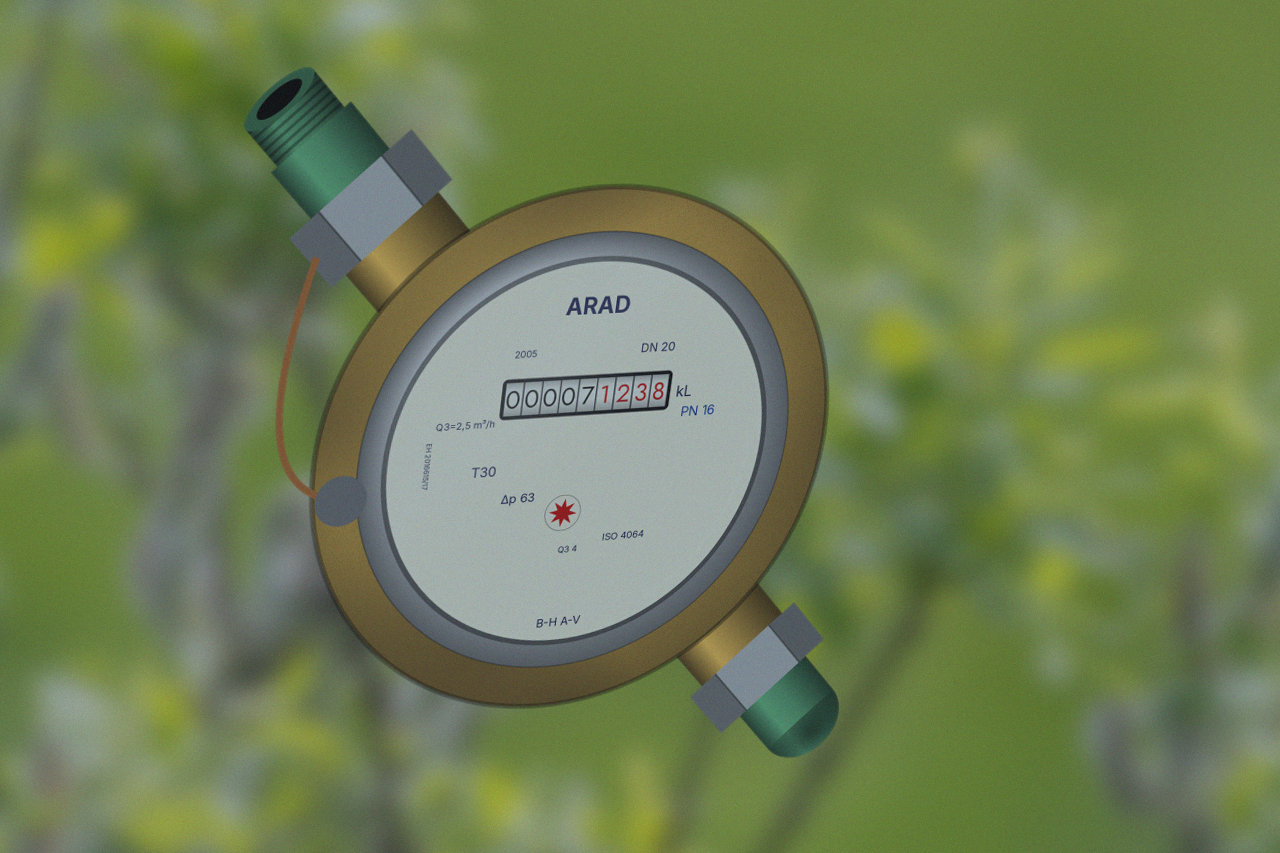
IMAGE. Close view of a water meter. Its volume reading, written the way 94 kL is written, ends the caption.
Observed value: 7.1238 kL
